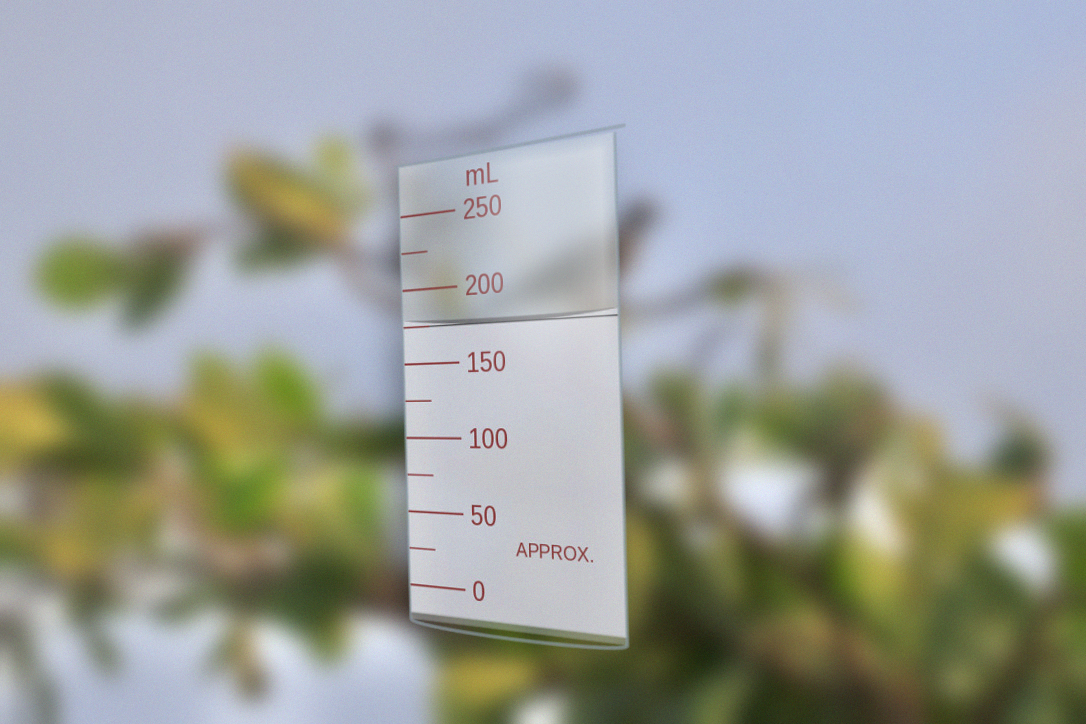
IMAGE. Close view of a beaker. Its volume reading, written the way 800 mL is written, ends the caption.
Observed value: 175 mL
